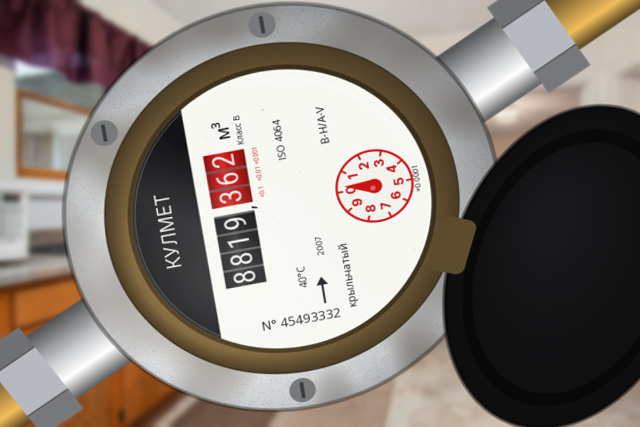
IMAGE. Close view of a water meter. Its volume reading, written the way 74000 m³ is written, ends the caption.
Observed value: 8819.3620 m³
